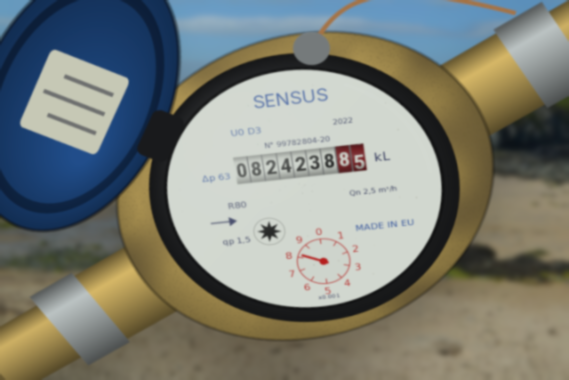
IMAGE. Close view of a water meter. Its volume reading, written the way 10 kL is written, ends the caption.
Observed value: 824238.848 kL
